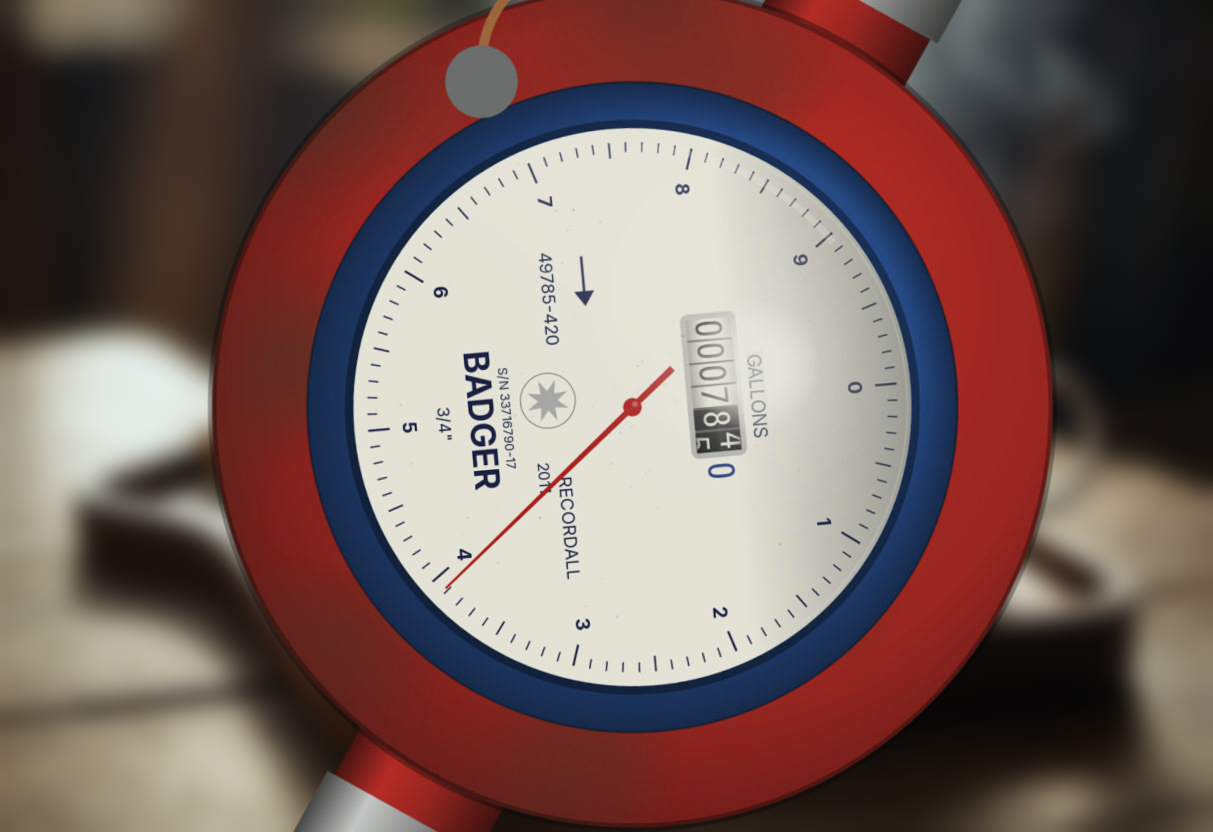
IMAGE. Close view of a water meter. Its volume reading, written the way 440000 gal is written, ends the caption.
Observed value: 7843.9 gal
